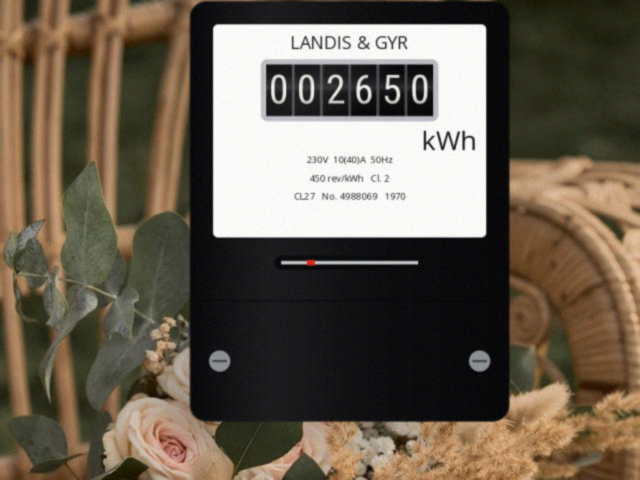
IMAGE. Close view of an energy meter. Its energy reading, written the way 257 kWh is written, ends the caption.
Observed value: 2650 kWh
